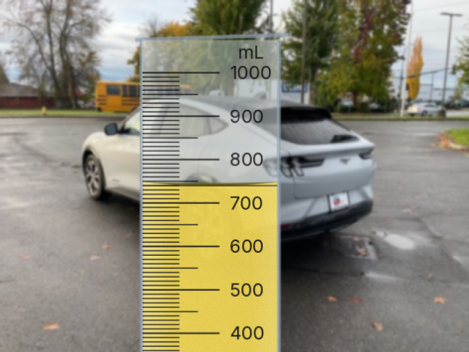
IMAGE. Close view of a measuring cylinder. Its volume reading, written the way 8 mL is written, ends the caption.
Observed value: 740 mL
